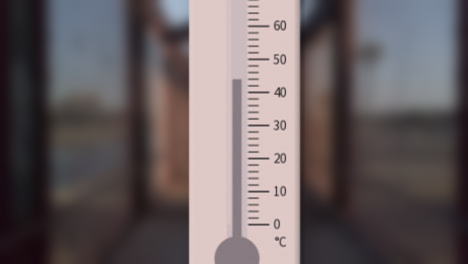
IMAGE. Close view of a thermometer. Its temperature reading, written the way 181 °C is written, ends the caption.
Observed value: 44 °C
